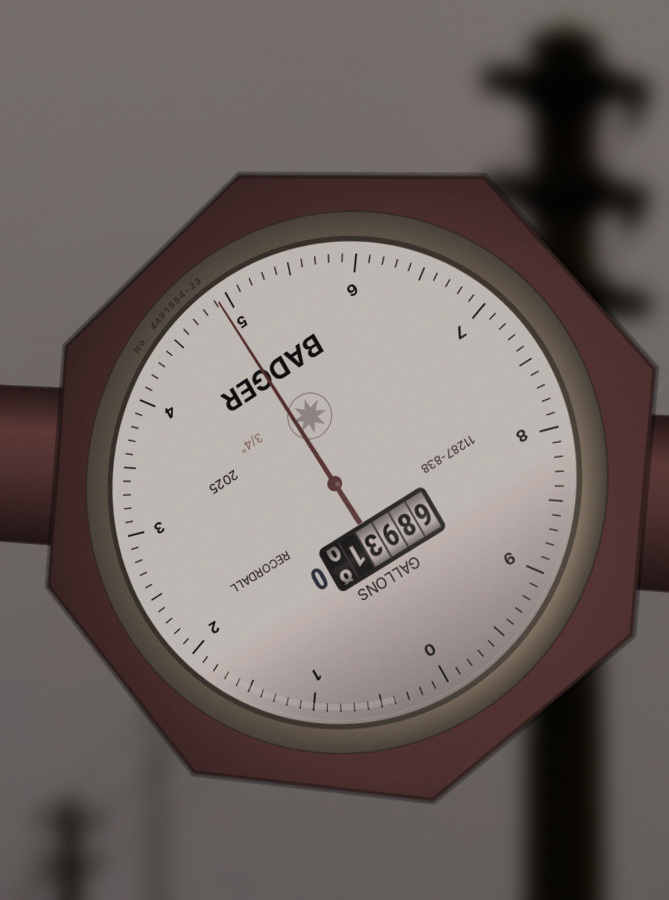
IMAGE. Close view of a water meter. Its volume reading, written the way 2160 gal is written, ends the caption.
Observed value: 6893184.9 gal
